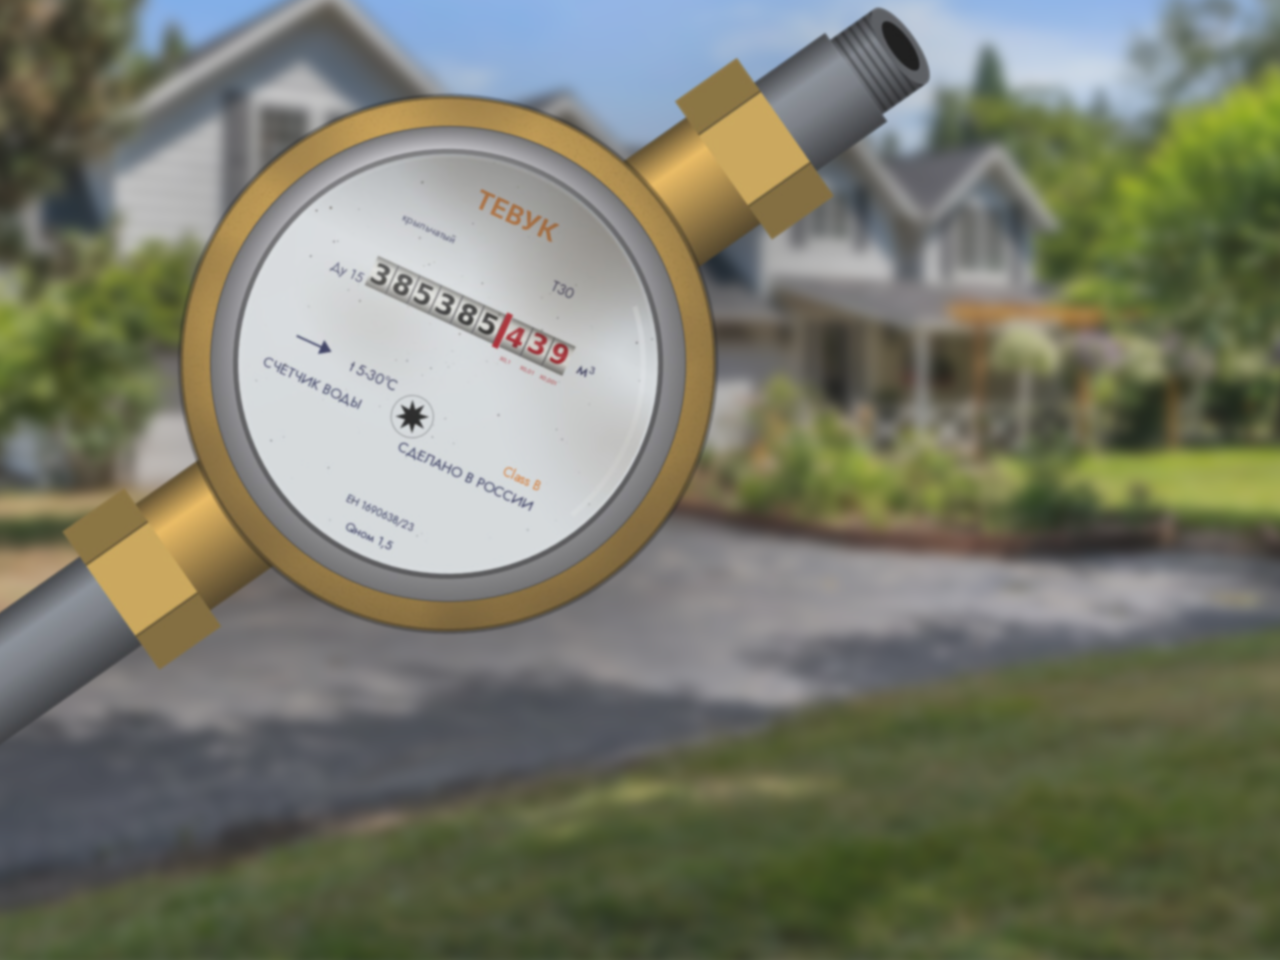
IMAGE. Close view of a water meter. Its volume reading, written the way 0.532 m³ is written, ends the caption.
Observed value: 385385.439 m³
